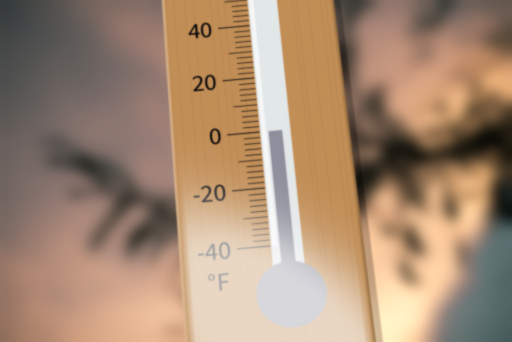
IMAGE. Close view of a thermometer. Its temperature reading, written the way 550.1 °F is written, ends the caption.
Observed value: 0 °F
